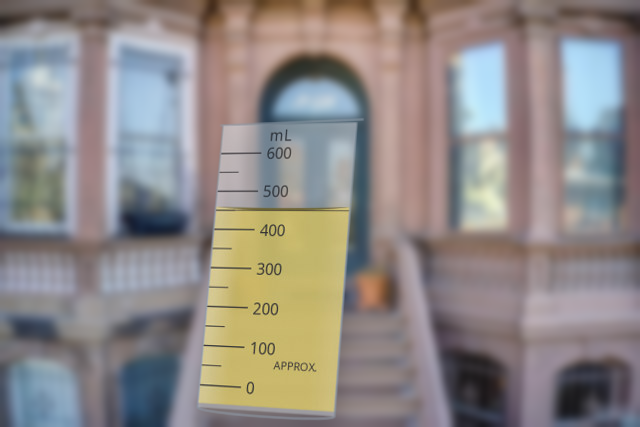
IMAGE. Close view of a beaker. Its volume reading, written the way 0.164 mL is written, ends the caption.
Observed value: 450 mL
